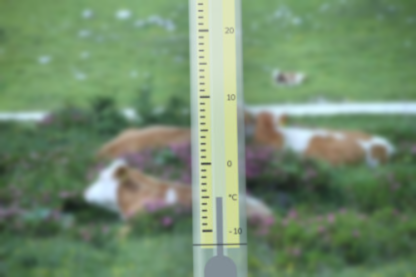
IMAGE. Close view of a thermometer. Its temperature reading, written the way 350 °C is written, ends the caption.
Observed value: -5 °C
